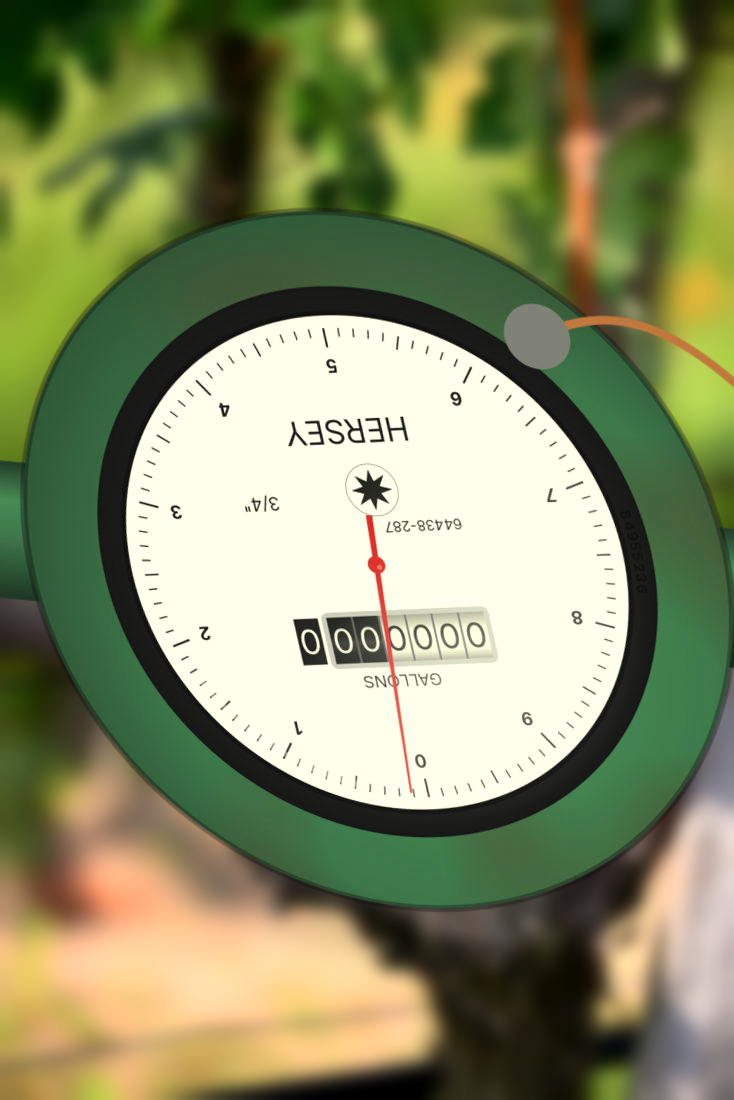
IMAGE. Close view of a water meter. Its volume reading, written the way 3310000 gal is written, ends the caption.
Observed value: 0.1 gal
